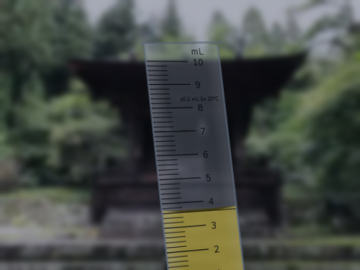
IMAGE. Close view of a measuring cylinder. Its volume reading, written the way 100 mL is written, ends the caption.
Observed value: 3.6 mL
